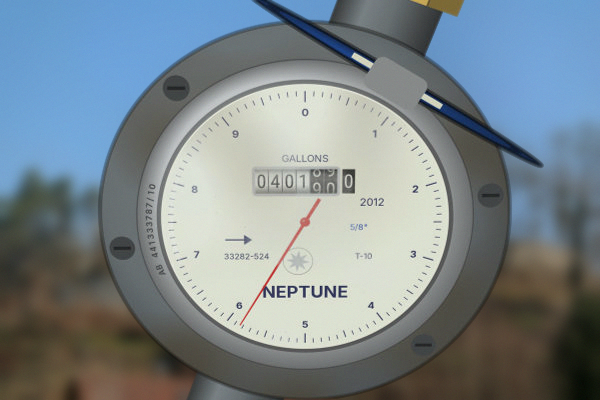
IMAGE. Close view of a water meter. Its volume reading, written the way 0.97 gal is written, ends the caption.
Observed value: 401895.8 gal
